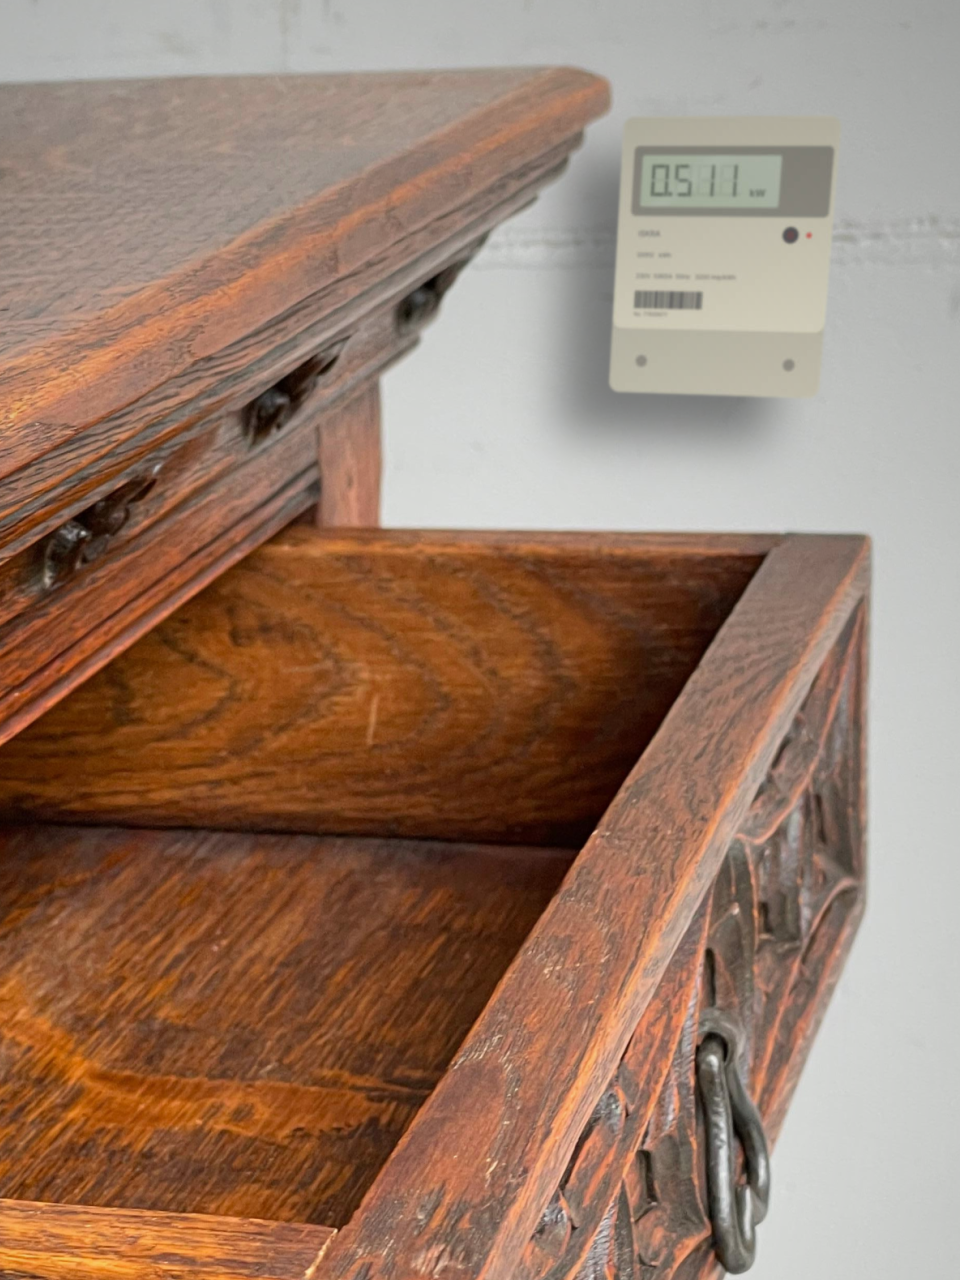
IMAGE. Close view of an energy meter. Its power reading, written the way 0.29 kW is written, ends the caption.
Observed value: 0.511 kW
